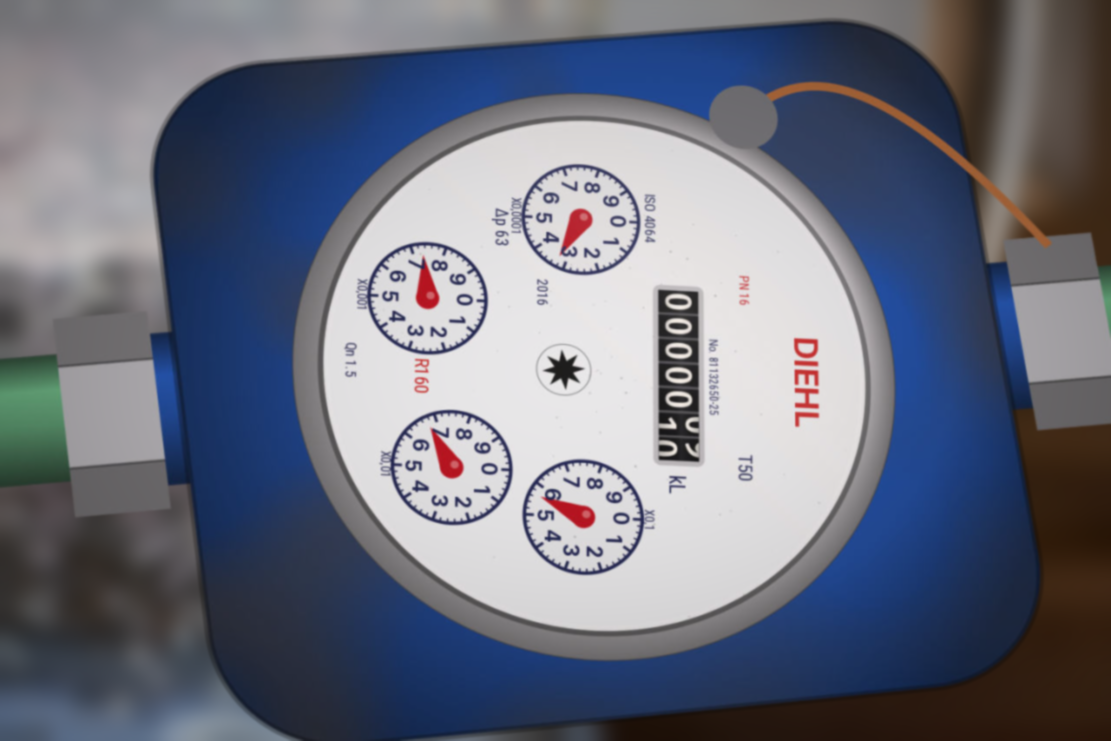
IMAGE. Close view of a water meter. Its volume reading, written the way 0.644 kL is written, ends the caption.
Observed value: 9.5673 kL
